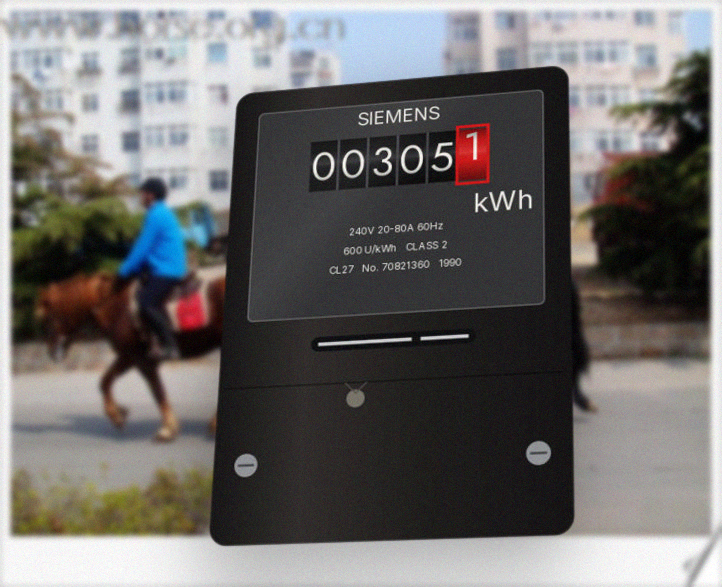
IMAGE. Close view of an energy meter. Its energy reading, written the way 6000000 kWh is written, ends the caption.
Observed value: 305.1 kWh
